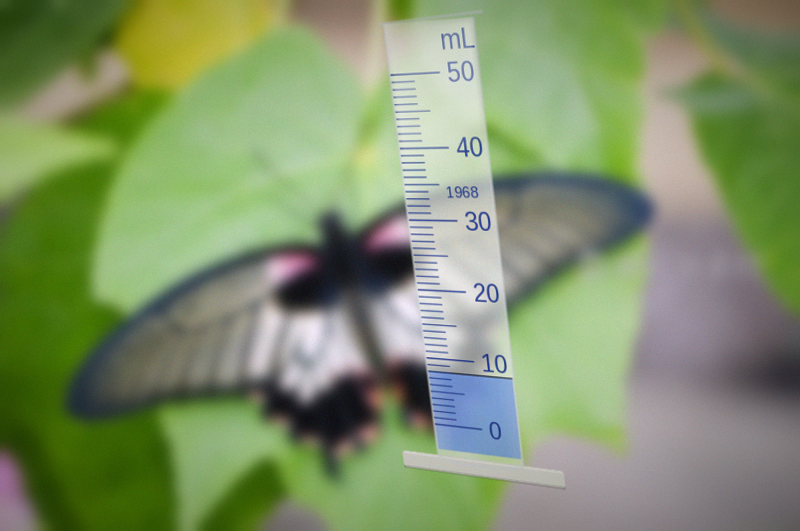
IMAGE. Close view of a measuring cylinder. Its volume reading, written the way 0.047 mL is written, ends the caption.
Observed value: 8 mL
